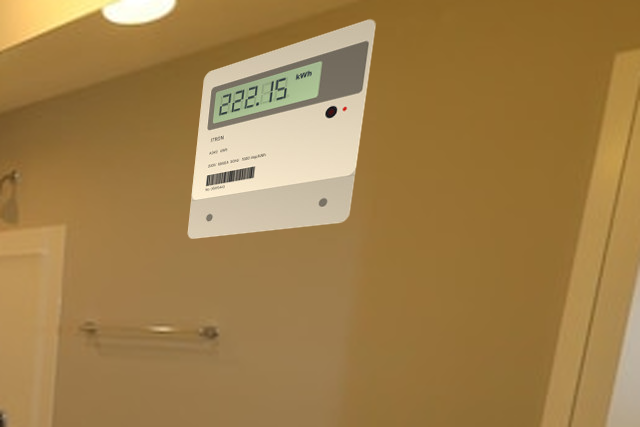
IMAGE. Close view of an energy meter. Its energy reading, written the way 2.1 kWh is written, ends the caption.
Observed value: 222.15 kWh
